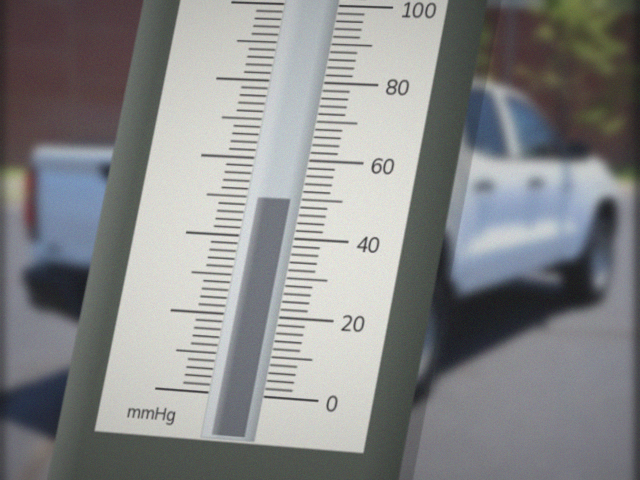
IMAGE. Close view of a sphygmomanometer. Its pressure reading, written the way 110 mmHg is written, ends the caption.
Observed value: 50 mmHg
